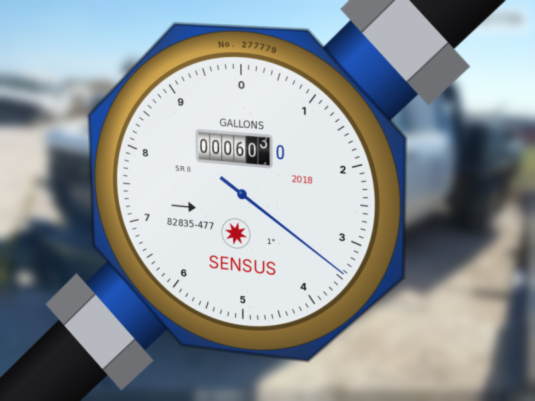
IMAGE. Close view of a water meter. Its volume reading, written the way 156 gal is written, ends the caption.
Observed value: 6033.4 gal
